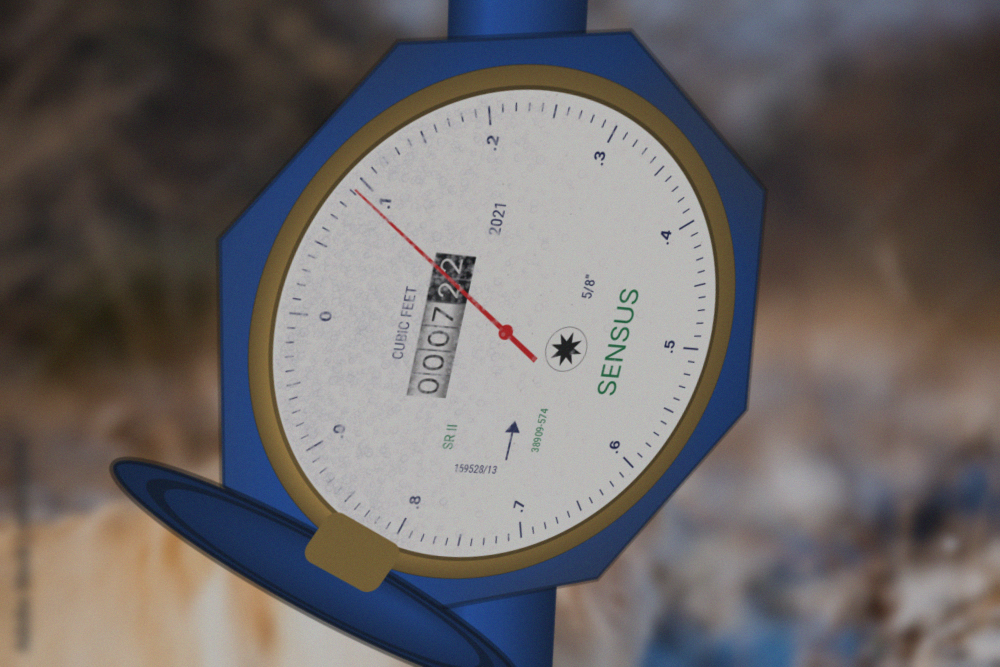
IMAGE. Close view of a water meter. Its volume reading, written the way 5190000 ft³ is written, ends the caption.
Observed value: 722.09 ft³
